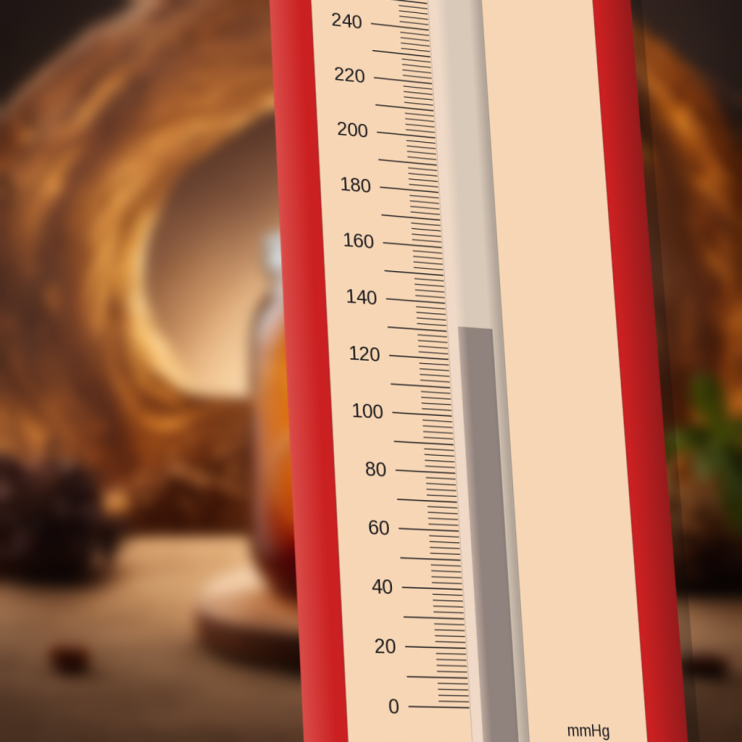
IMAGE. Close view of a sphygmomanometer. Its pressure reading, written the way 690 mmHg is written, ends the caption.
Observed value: 132 mmHg
